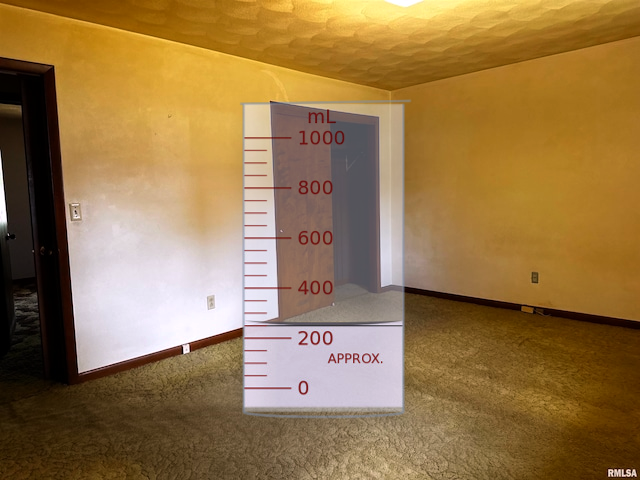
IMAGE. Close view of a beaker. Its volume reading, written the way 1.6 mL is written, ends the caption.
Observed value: 250 mL
